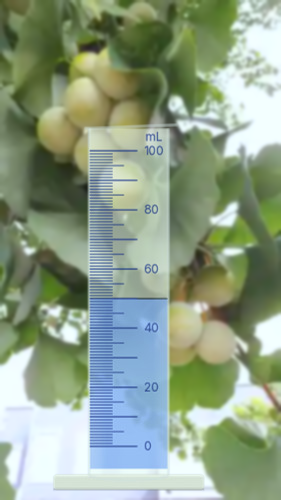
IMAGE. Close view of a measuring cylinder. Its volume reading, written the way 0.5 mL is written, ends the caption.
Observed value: 50 mL
